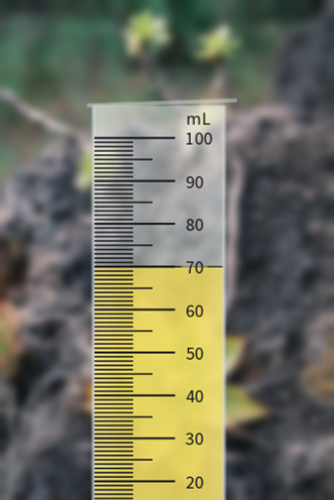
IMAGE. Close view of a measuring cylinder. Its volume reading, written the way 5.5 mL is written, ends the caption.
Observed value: 70 mL
